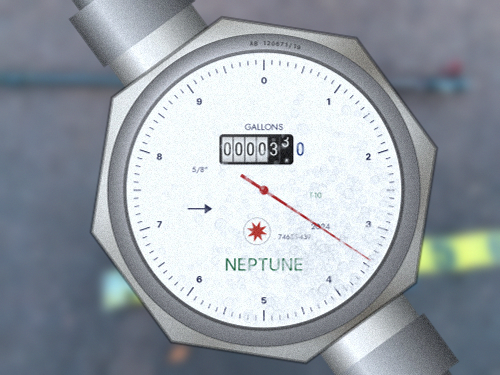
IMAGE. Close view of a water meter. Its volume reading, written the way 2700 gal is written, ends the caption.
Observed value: 333.4 gal
